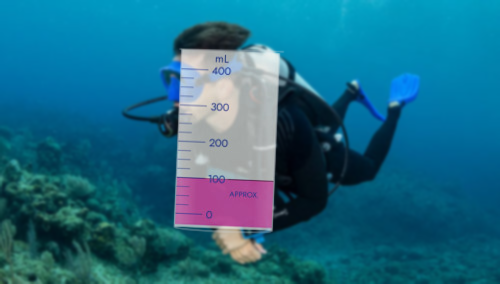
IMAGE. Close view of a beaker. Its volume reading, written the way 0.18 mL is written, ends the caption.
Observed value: 100 mL
